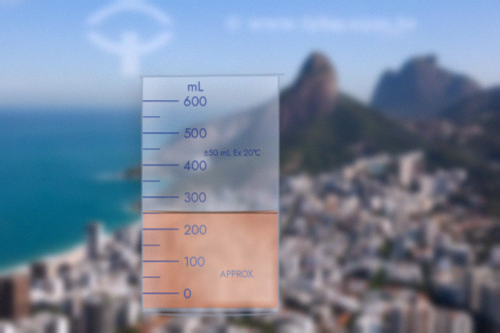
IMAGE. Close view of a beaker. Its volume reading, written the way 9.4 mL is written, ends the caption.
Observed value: 250 mL
